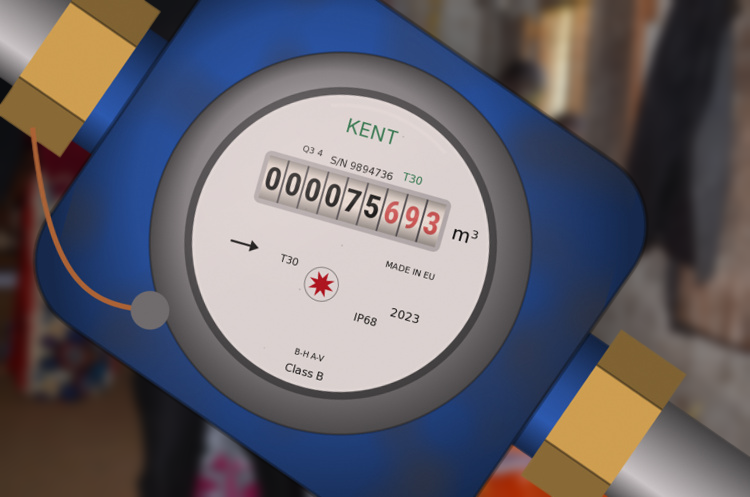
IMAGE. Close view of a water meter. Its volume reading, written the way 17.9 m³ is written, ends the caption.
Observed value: 75.693 m³
